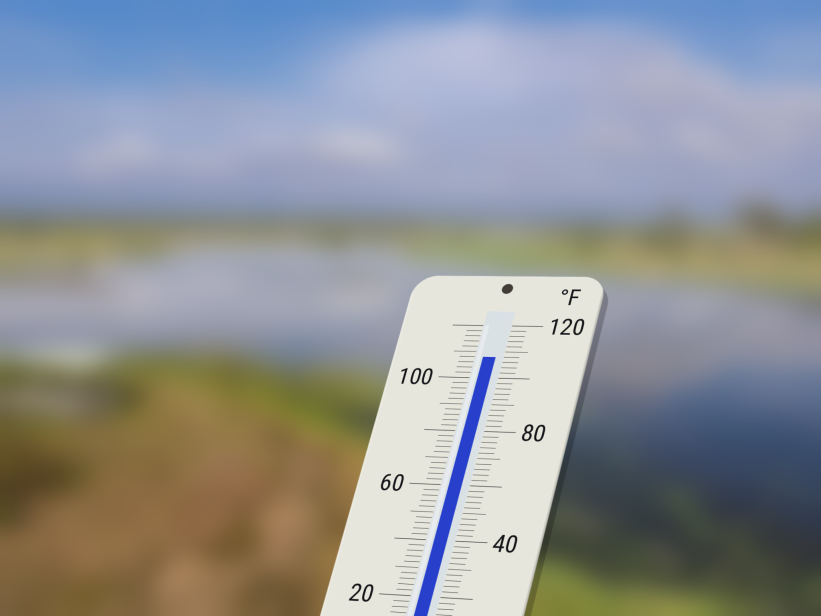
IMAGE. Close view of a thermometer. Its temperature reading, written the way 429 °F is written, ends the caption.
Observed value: 108 °F
